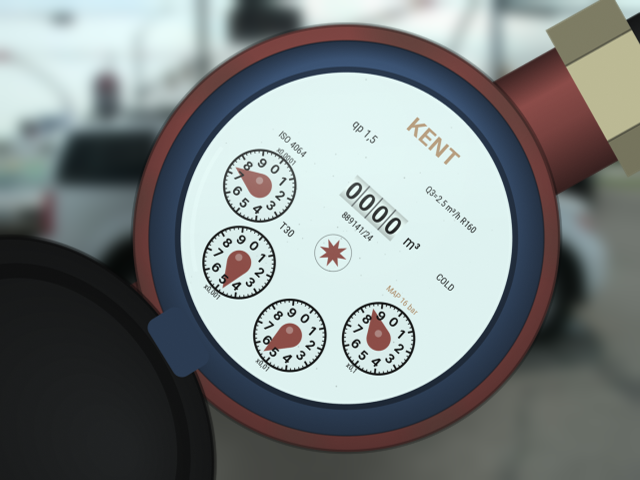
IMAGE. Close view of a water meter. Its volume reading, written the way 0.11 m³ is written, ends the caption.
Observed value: 0.8547 m³
